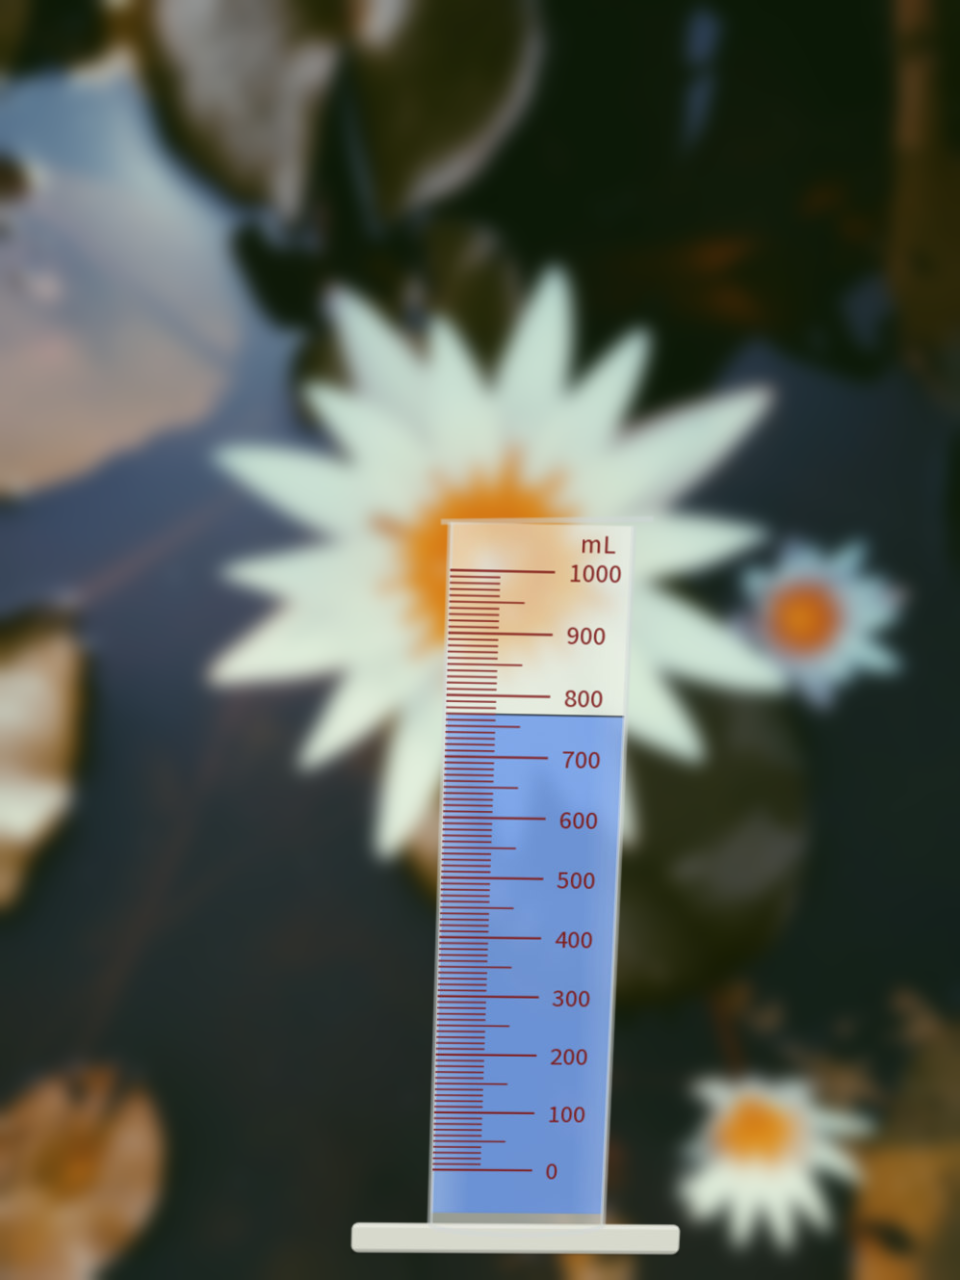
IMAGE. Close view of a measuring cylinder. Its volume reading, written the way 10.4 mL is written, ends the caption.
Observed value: 770 mL
